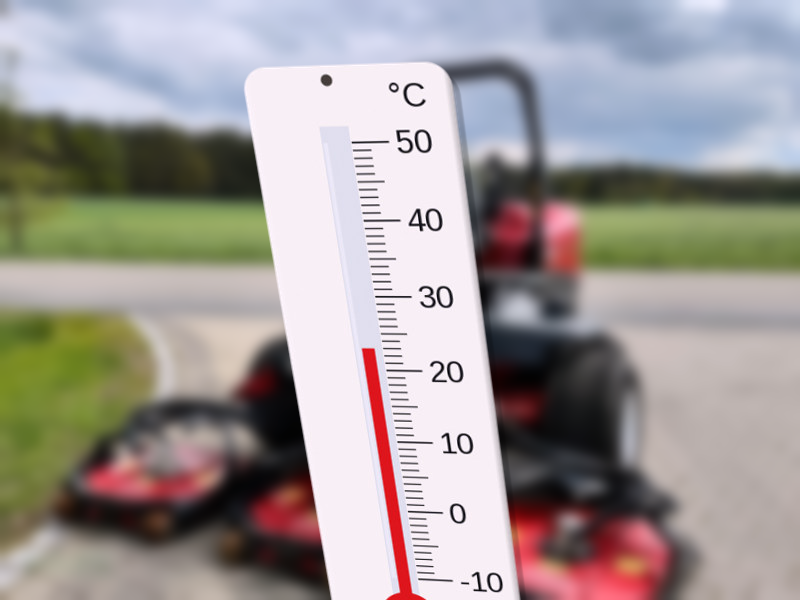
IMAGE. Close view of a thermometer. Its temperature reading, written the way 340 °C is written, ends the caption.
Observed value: 23 °C
